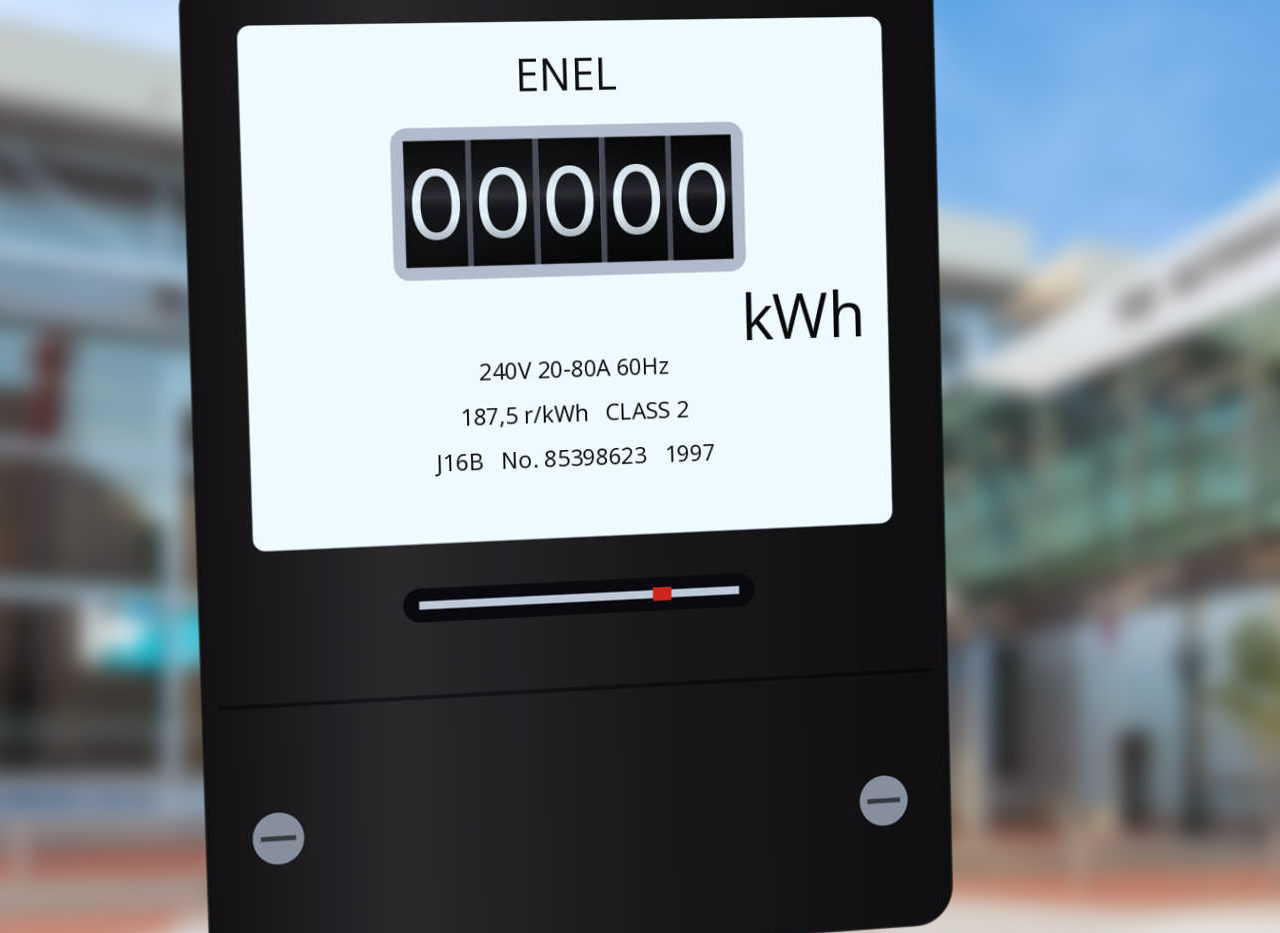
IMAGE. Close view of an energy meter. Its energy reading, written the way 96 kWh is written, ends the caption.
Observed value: 0 kWh
